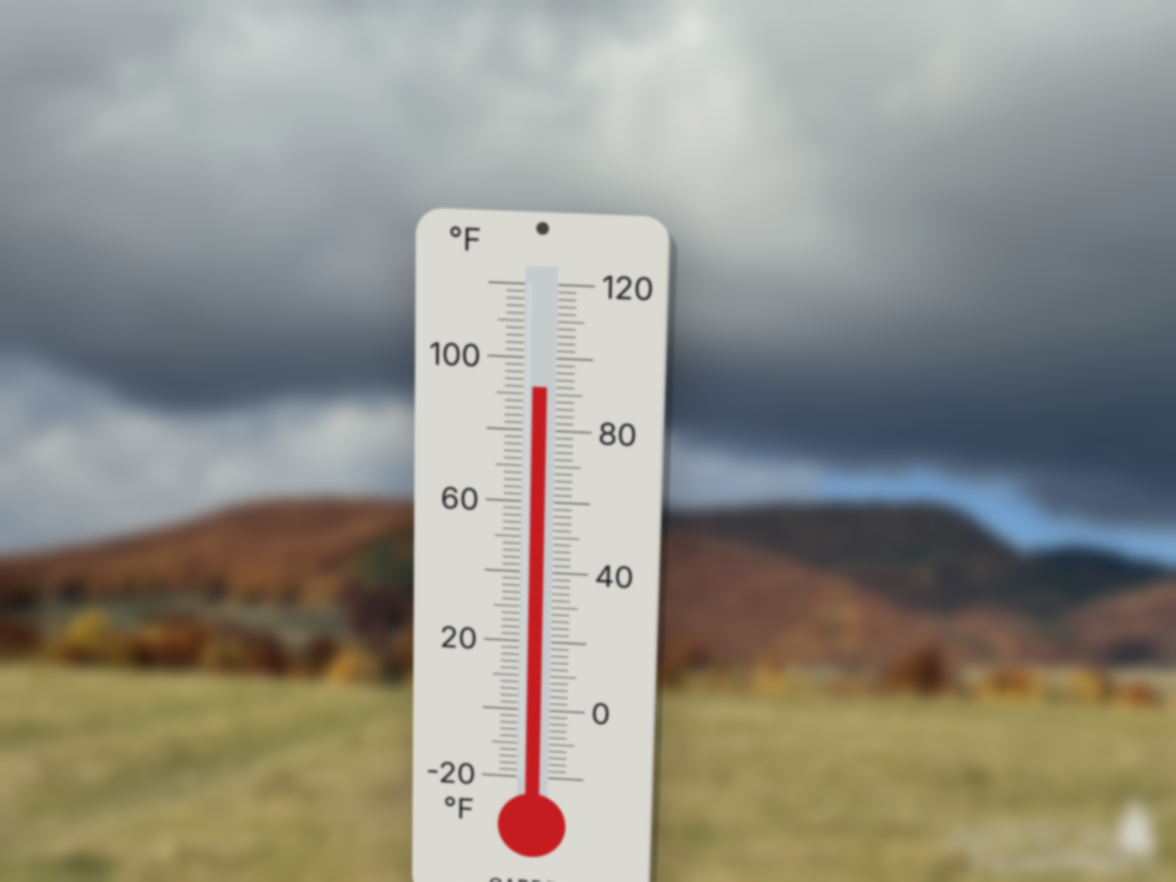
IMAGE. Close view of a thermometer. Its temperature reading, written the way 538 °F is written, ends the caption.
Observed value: 92 °F
